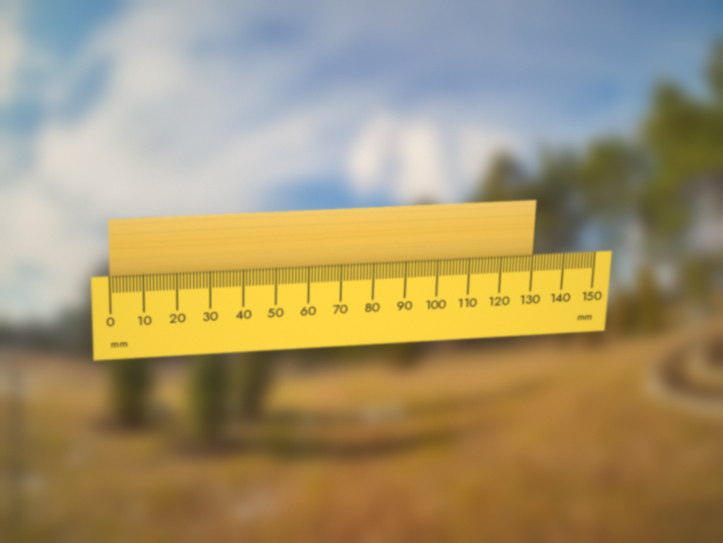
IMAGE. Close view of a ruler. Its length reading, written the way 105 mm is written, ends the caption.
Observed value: 130 mm
